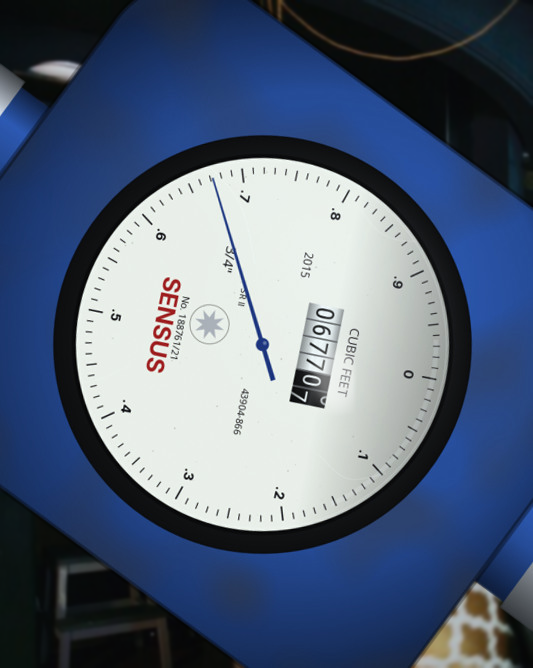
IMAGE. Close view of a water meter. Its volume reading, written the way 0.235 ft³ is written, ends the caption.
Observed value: 67706.67 ft³
